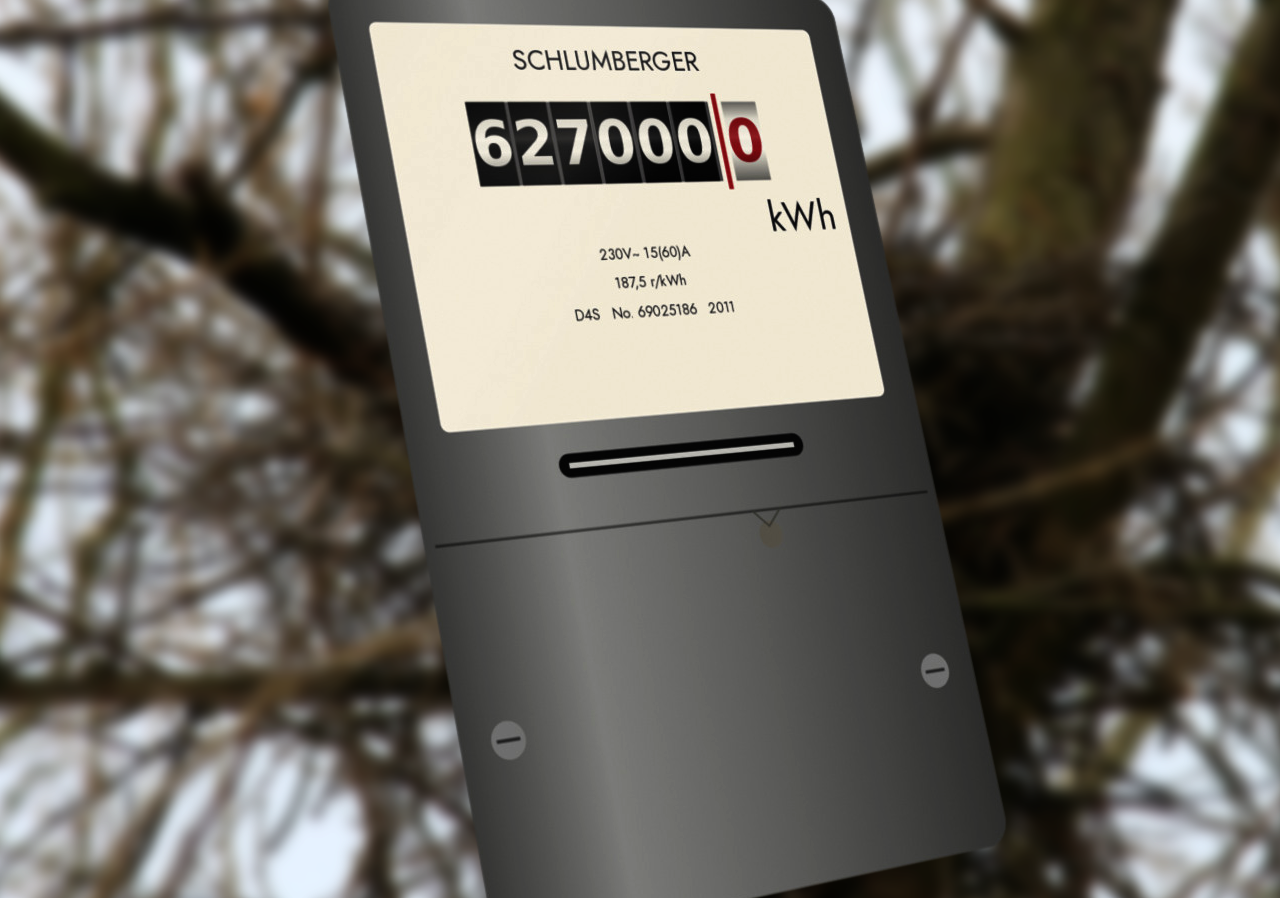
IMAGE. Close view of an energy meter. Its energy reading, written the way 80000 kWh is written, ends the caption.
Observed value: 627000.0 kWh
